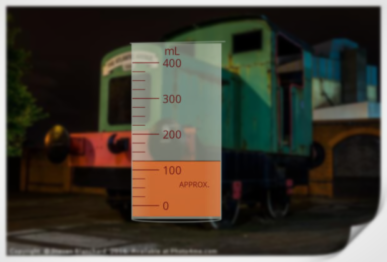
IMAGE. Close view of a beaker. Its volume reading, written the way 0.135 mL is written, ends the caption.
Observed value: 125 mL
